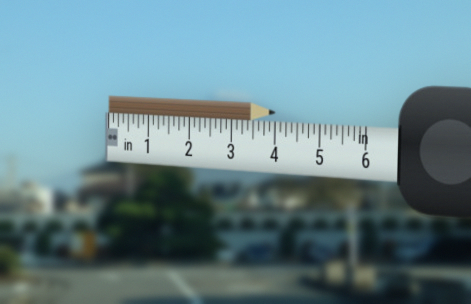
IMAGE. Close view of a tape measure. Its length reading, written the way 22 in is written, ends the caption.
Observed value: 4 in
